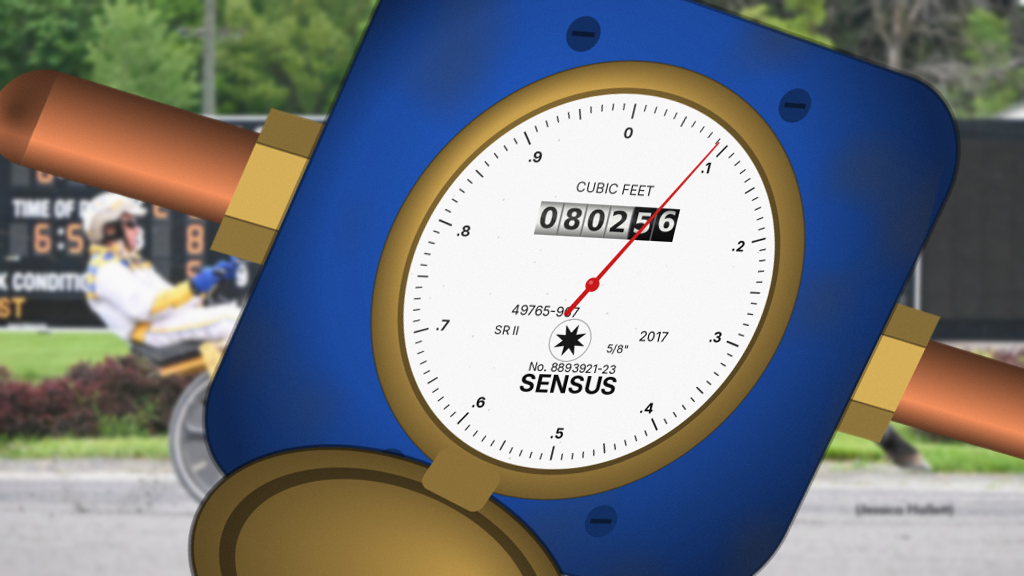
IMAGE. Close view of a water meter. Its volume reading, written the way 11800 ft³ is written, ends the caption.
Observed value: 80256.09 ft³
